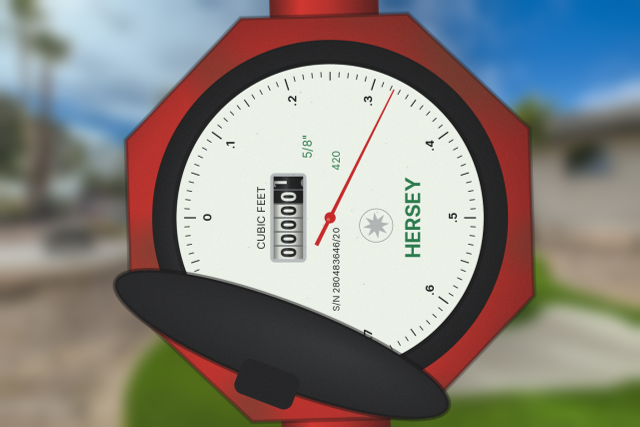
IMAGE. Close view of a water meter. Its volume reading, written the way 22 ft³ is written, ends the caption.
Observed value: 1.32 ft³
